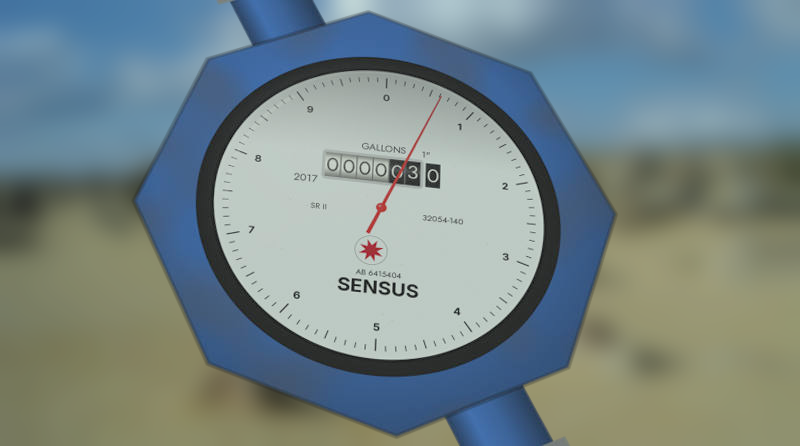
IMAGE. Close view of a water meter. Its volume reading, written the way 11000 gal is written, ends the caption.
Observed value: 30.6 gal
